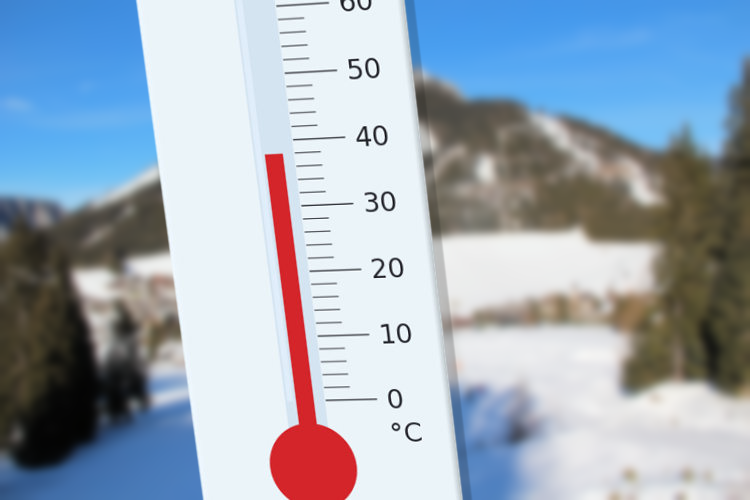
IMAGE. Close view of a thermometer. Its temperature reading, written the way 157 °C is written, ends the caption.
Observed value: 38 °C
